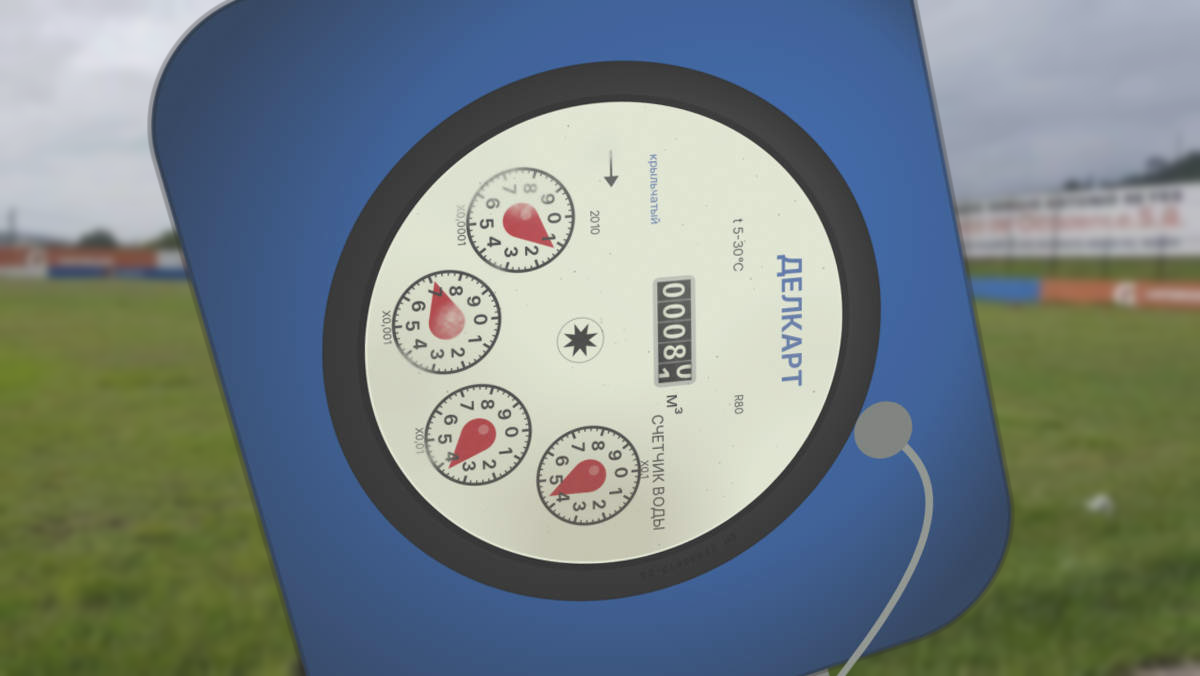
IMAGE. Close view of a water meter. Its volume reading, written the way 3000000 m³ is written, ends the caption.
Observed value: 80.4371 m³
